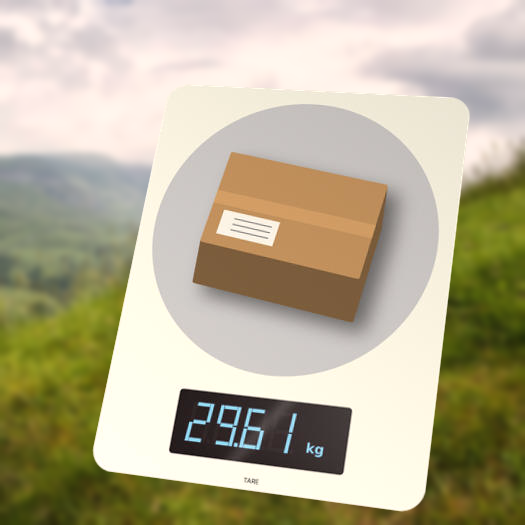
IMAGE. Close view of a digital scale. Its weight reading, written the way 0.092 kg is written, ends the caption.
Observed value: 29.61 kg
